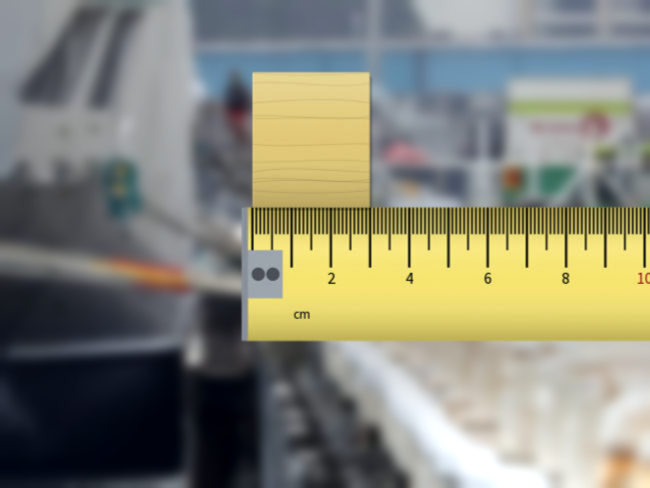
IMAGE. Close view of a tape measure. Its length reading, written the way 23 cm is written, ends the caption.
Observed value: 3 cm
